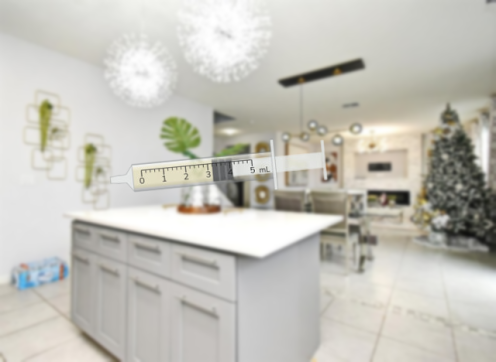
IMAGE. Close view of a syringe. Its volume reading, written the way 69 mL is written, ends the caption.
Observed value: 3.2 mL
